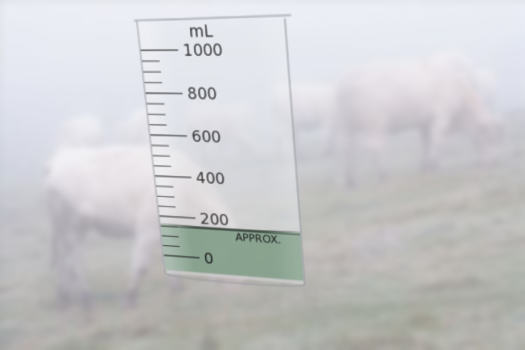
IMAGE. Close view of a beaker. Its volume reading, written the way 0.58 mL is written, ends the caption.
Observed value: 150 mL
